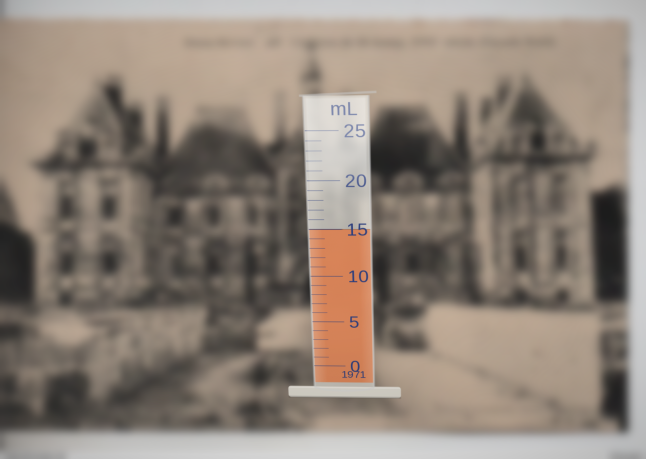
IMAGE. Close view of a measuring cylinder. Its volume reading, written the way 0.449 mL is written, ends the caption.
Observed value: 15 mL
